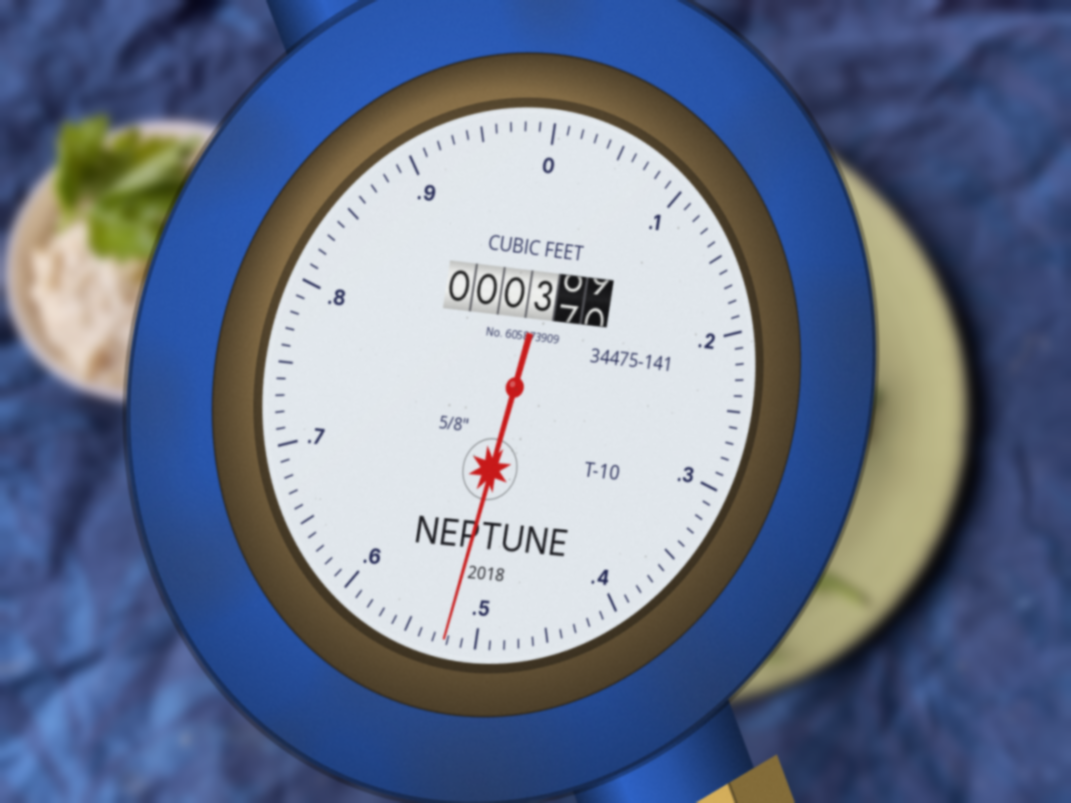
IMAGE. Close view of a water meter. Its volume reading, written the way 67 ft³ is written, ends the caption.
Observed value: 369.52 ft³
